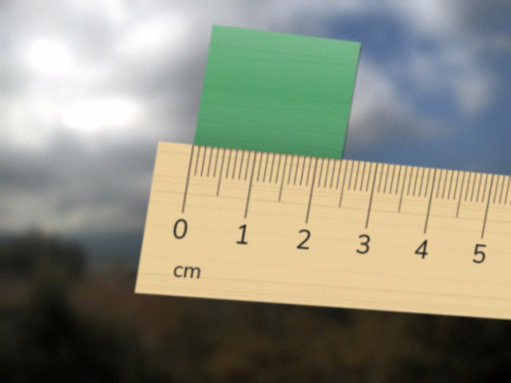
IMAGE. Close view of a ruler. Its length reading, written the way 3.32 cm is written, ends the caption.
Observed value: 2.4 cm
